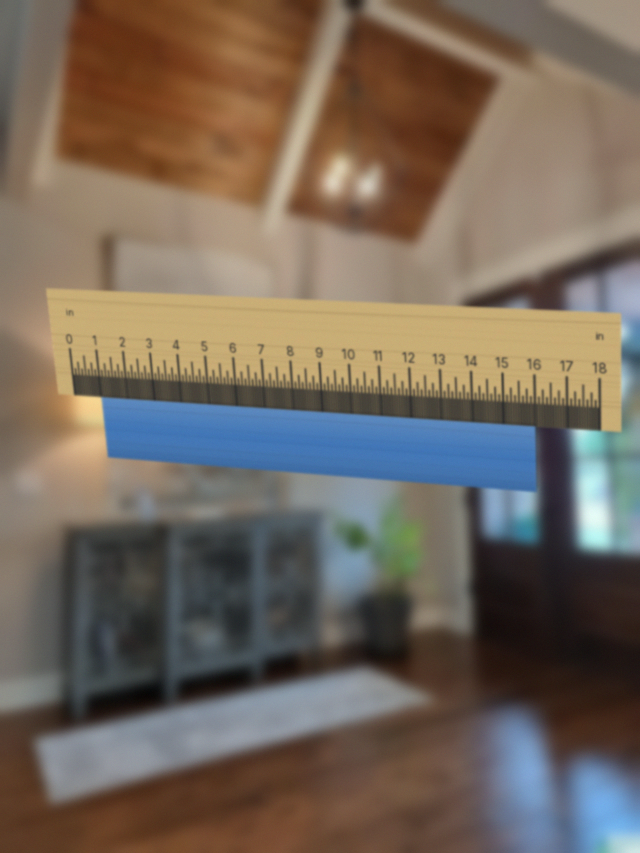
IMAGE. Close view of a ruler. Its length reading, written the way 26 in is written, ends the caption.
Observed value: 15 in
